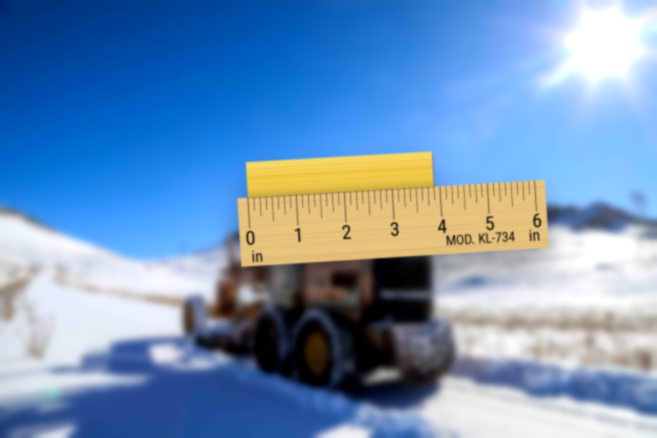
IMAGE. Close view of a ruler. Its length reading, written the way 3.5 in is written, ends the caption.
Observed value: 3.875 in
